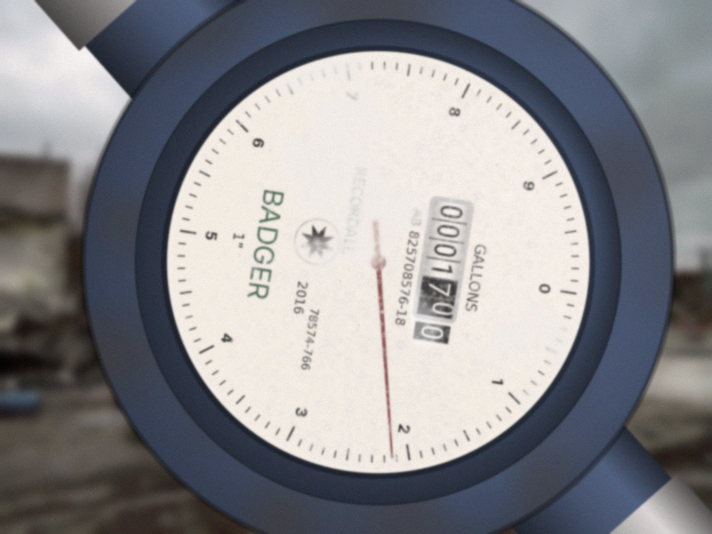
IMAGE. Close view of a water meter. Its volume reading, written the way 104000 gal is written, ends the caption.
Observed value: 1702.1 gal
